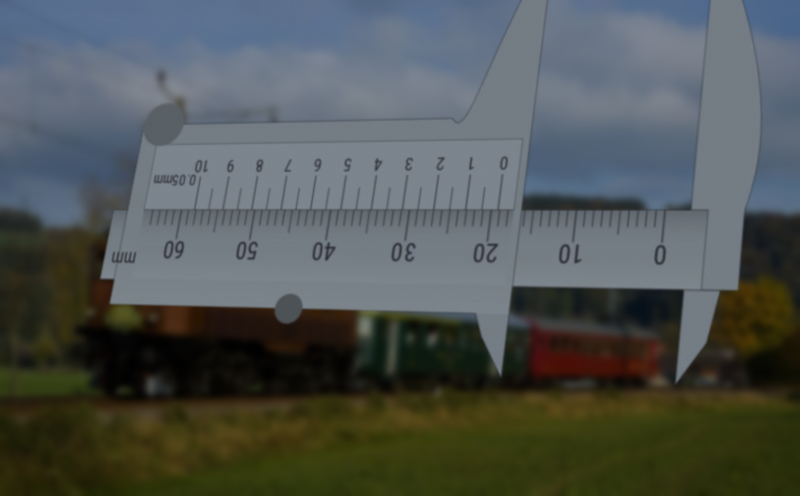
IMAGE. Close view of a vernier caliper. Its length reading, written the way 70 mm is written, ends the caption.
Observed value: 19.2 mm
